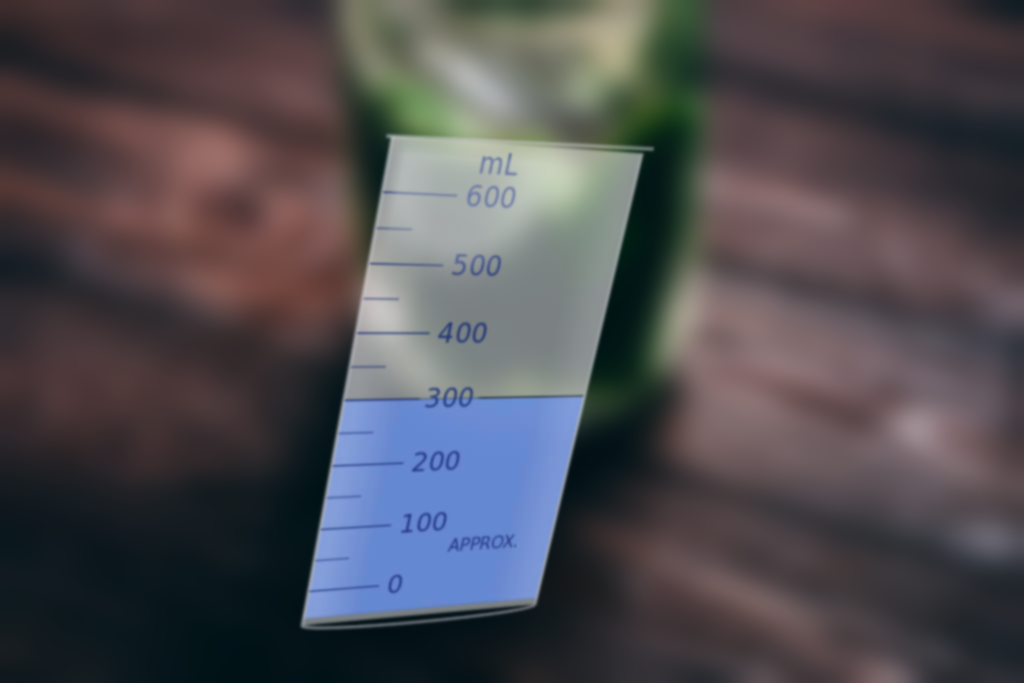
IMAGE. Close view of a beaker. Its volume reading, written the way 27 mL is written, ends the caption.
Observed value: 300 mL
